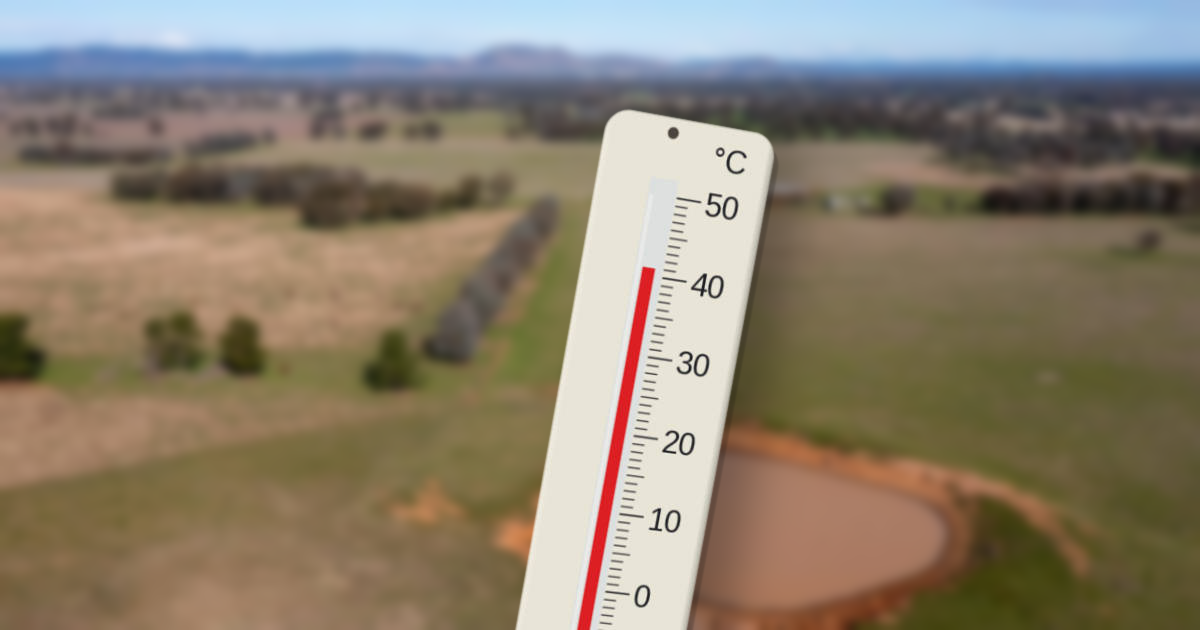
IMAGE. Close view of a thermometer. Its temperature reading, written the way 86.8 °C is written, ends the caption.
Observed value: 41 °C
